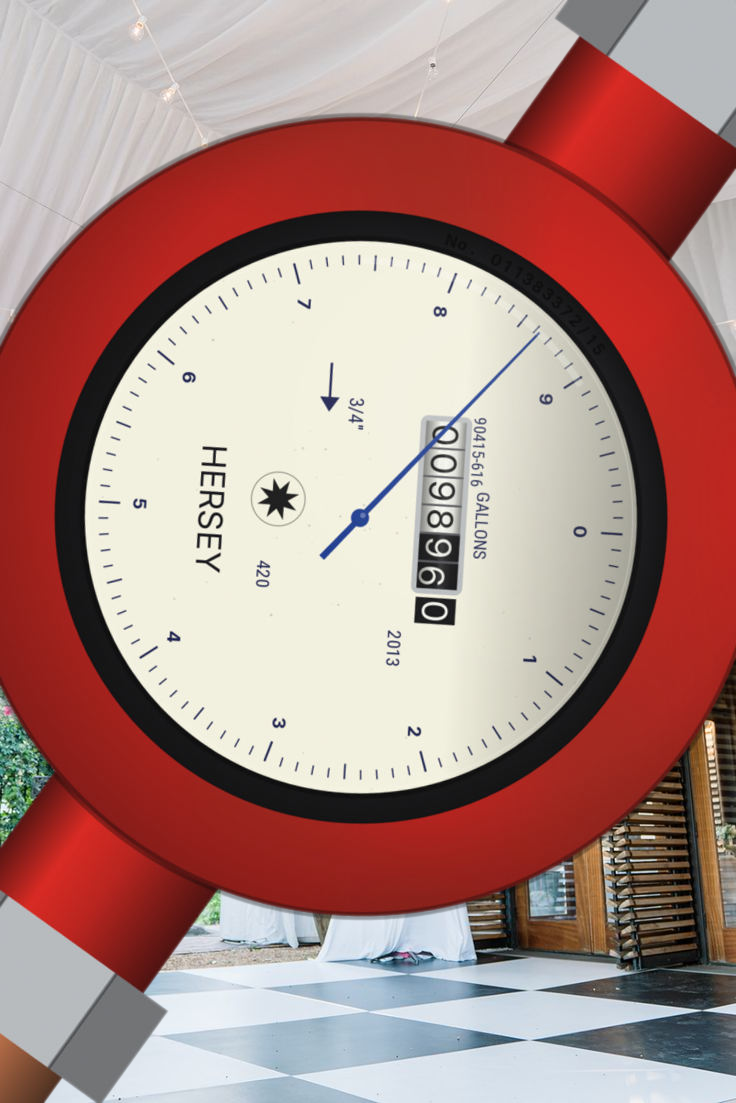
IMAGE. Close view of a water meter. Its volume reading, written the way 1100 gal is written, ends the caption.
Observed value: 98958.6 gal
